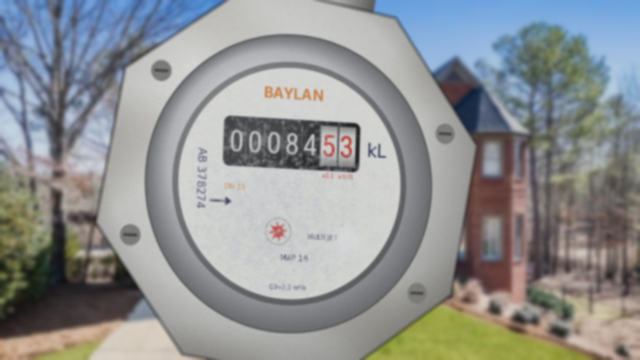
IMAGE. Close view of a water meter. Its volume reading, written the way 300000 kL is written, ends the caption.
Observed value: 84.53 kL
